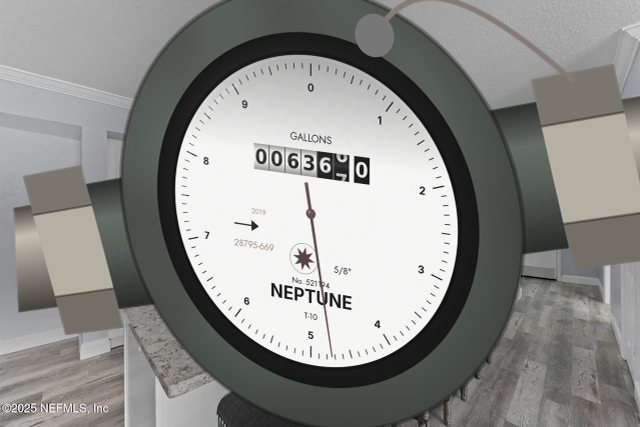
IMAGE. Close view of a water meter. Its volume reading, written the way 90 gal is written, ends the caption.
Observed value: 63664.7 gal
